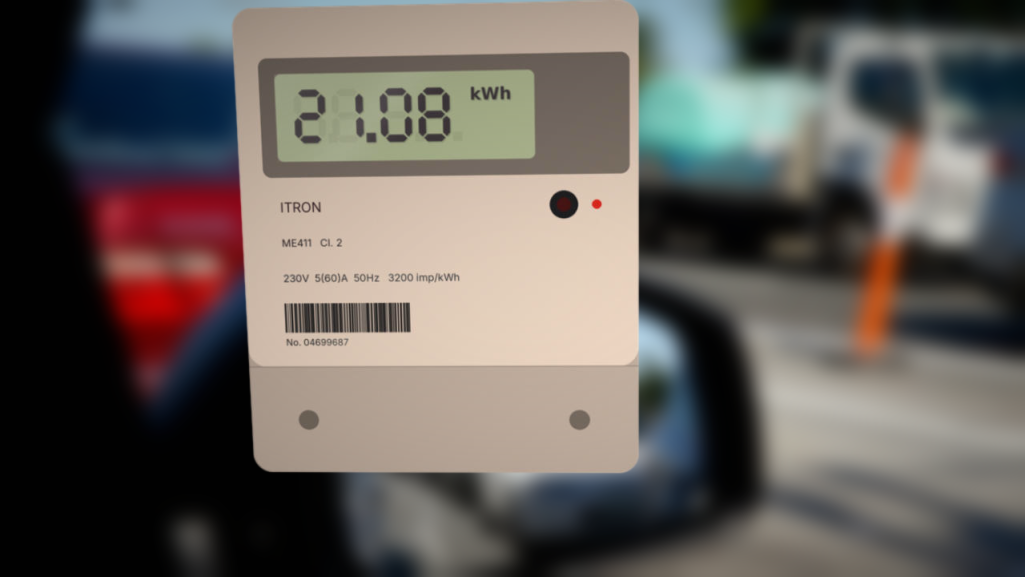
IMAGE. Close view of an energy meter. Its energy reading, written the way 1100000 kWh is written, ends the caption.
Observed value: 21.08 kWh
